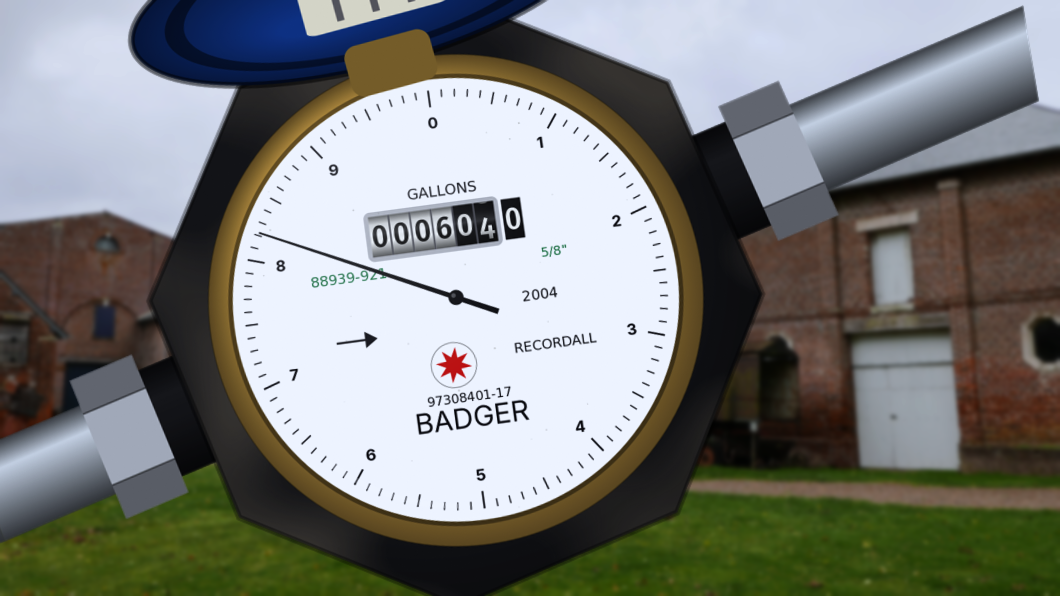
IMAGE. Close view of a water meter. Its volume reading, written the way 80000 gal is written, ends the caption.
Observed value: 6038.2 gal
